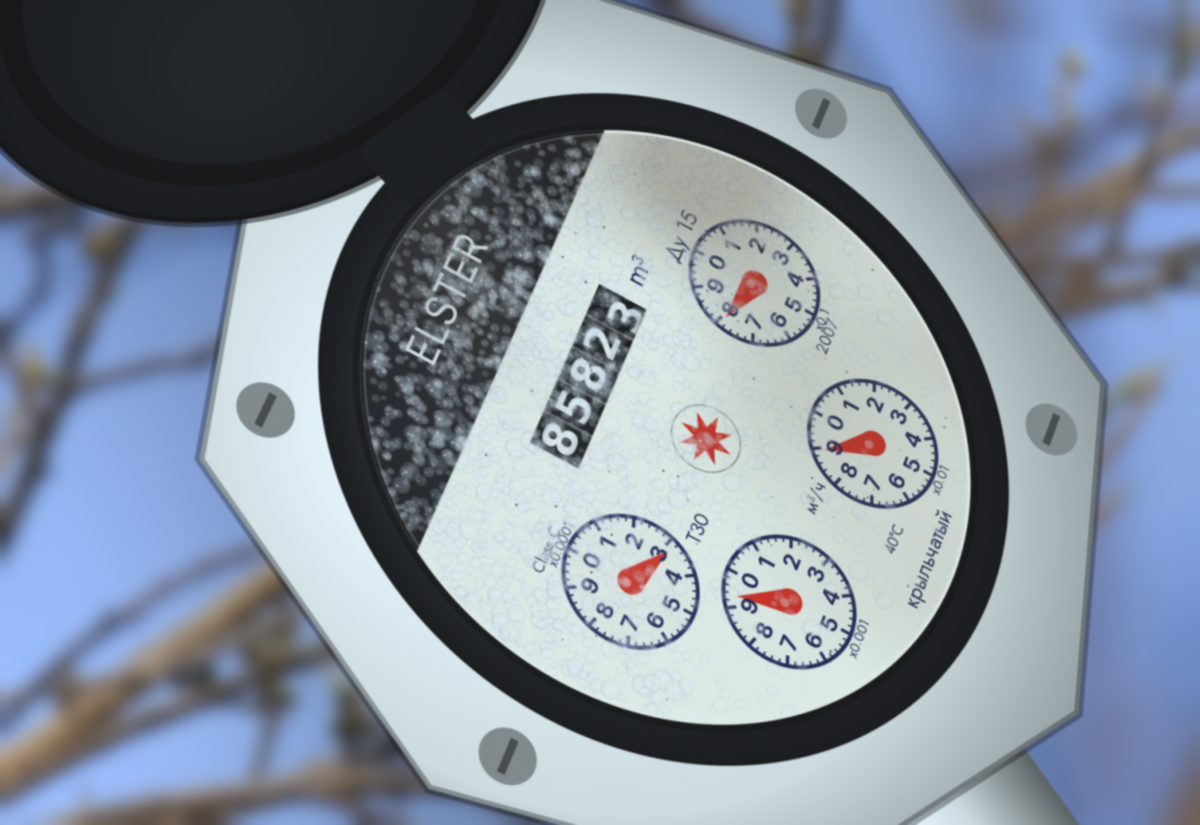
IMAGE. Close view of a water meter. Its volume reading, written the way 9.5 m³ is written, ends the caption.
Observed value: 85822.7893 m³
